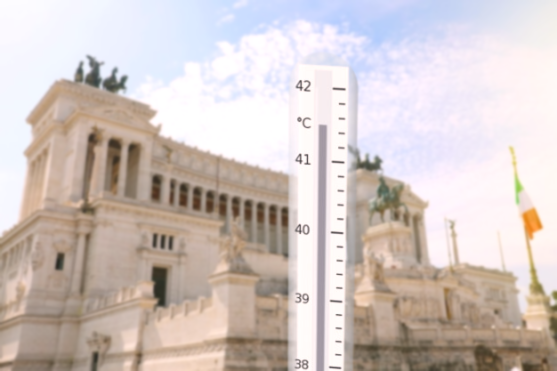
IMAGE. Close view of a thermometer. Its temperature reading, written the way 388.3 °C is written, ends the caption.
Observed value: 41.5 °C
